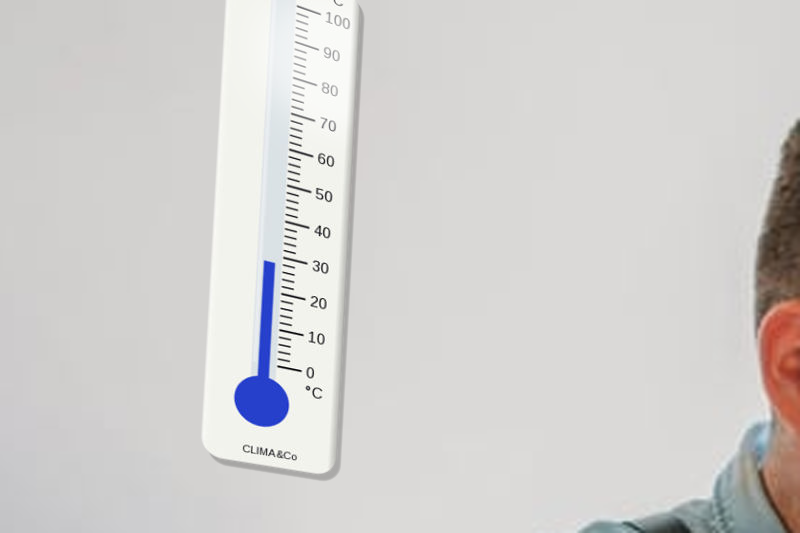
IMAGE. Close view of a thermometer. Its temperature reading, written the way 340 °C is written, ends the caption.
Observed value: 28 °C
